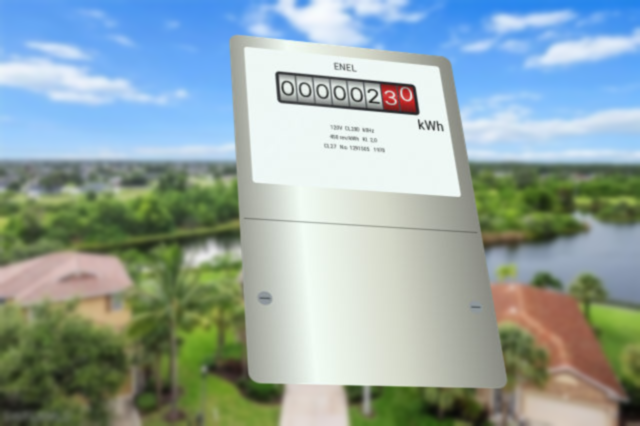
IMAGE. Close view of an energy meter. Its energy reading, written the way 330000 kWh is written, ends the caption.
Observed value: 2.30 kWh
